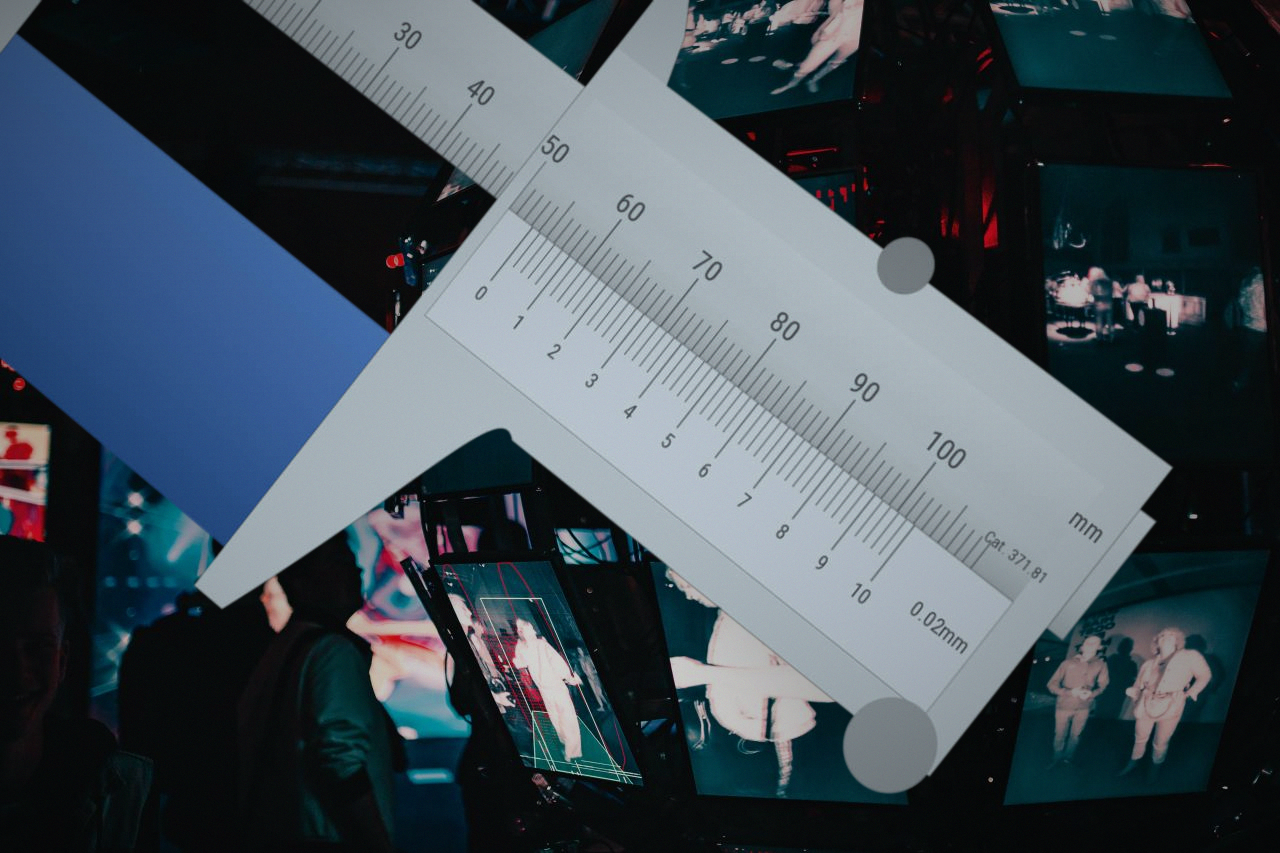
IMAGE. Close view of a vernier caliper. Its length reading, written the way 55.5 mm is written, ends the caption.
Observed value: 53.2 mm
